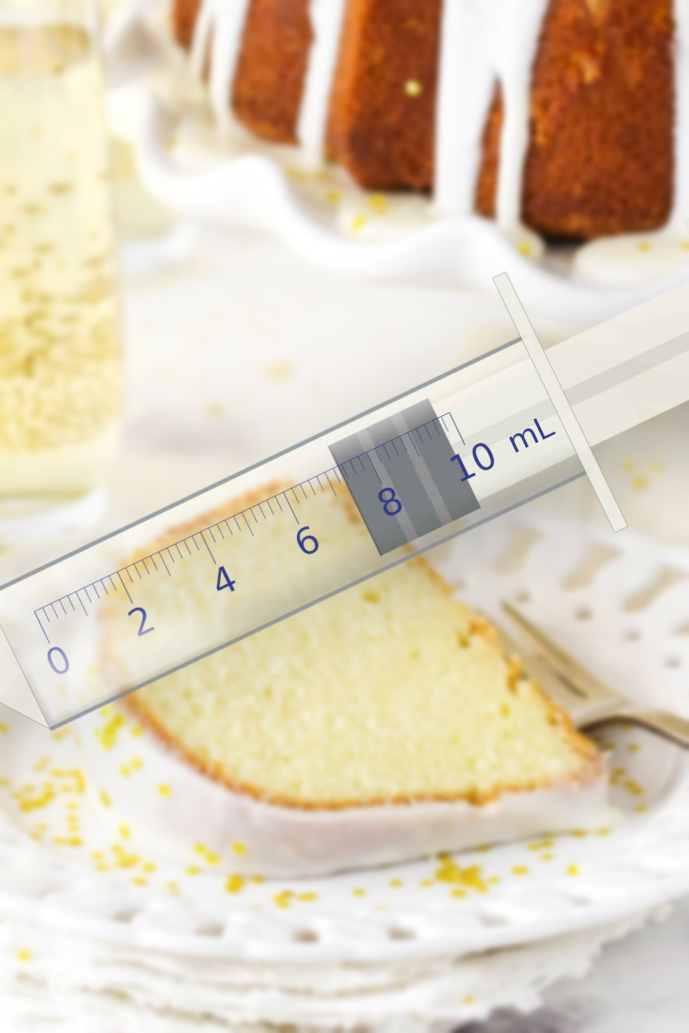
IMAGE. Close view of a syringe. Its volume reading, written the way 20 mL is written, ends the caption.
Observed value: 7.3 mL
